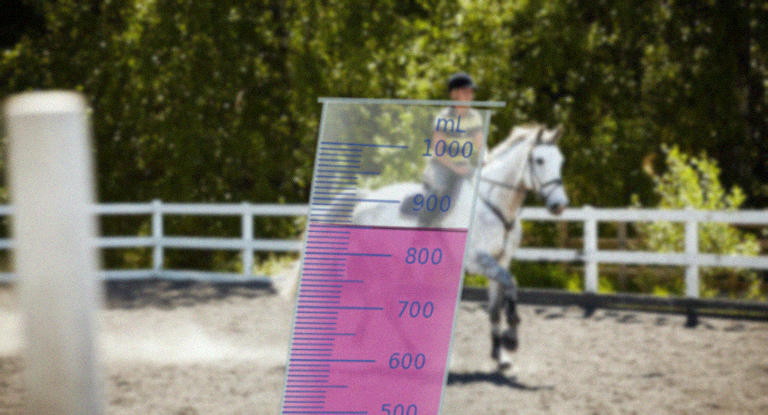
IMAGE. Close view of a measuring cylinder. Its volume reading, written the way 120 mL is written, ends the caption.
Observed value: 850 mL
